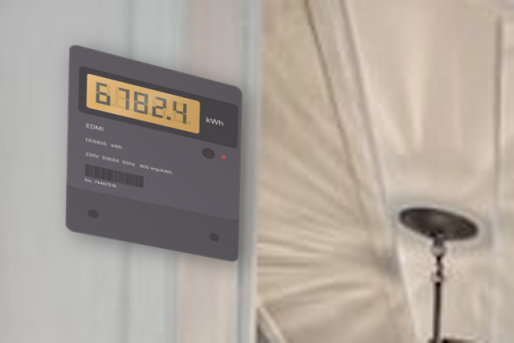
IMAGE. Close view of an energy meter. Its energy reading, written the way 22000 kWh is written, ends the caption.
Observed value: 6782.4 kWh
